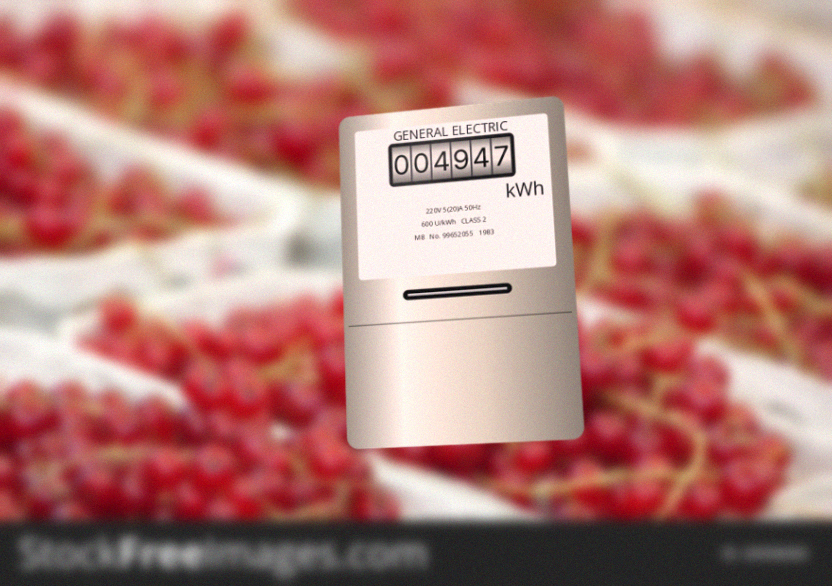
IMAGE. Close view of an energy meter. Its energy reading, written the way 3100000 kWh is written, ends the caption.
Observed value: 4947 kWh
